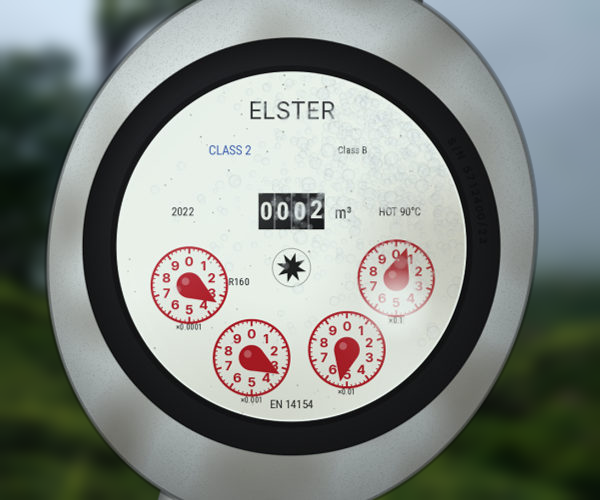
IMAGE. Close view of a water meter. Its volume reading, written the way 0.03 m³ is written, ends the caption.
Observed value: 2.0533 m³
